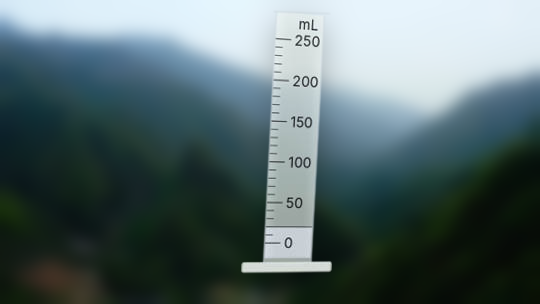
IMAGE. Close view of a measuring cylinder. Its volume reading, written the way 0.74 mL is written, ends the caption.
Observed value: 20 mL
